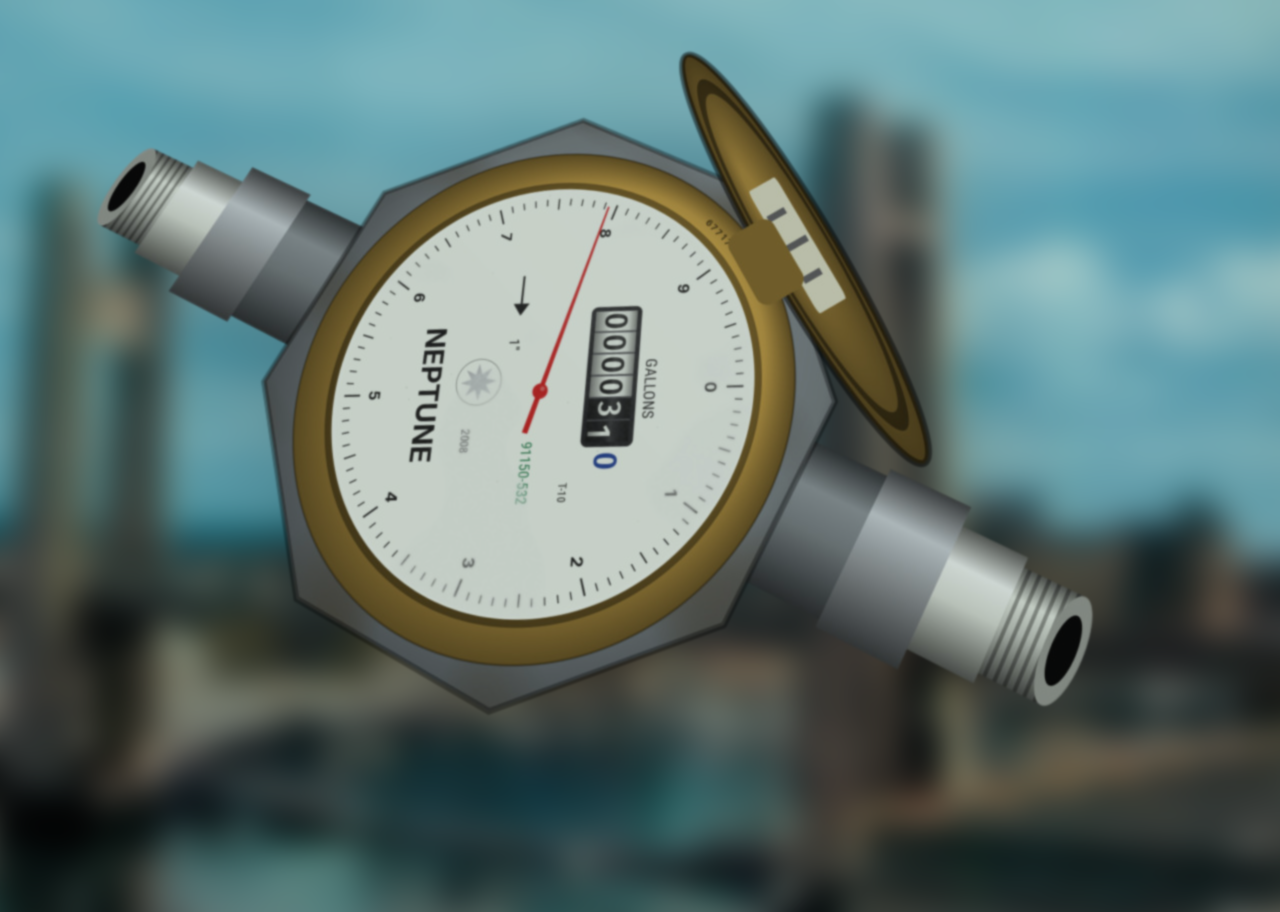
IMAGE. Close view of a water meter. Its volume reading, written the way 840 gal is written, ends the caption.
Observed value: 307.9 gal
